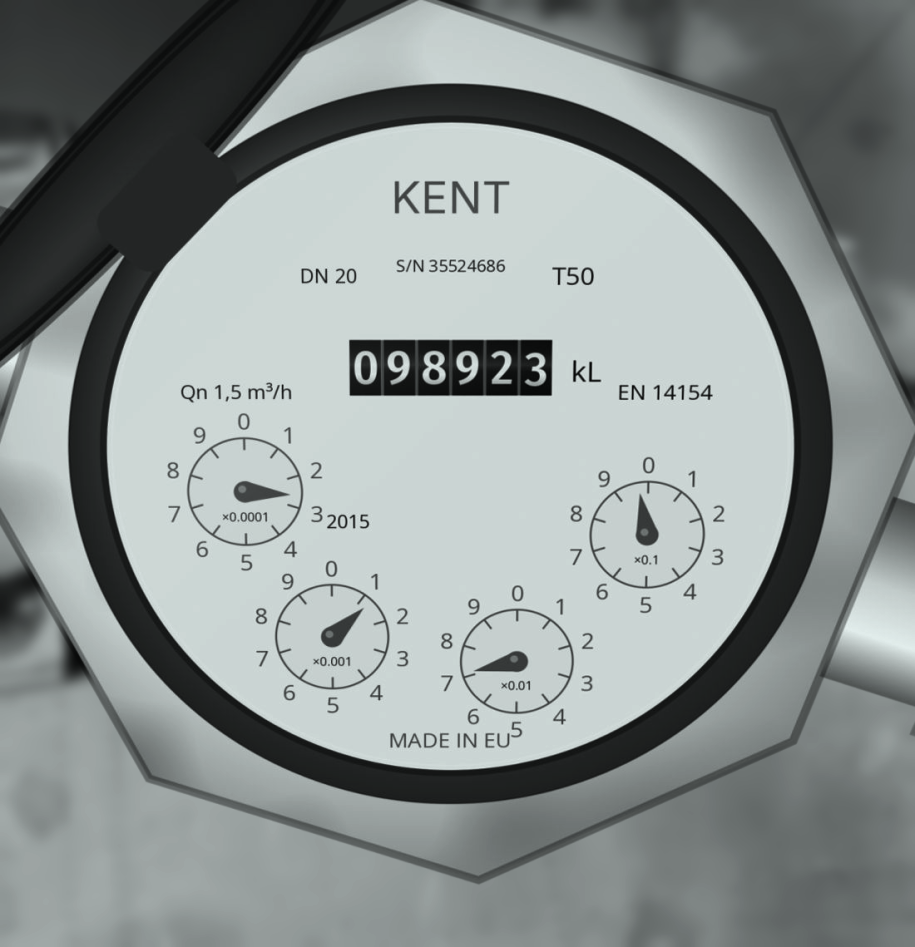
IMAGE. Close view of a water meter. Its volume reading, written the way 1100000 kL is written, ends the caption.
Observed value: 98922.9712 kL
